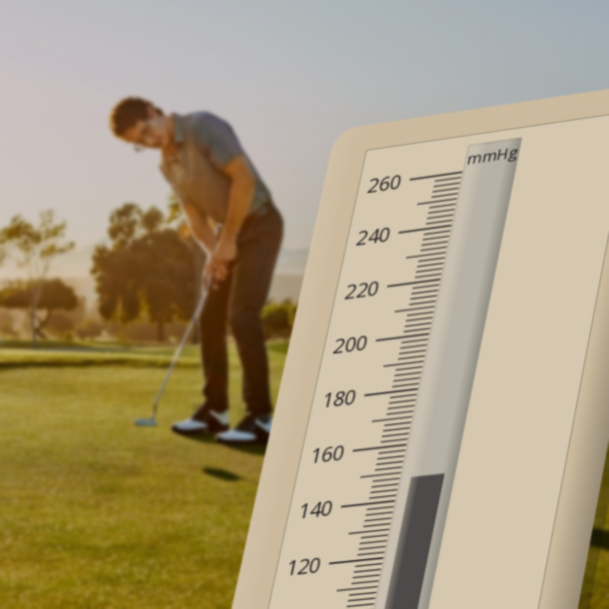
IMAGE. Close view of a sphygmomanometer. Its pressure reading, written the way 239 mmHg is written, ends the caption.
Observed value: 148 mmHg
